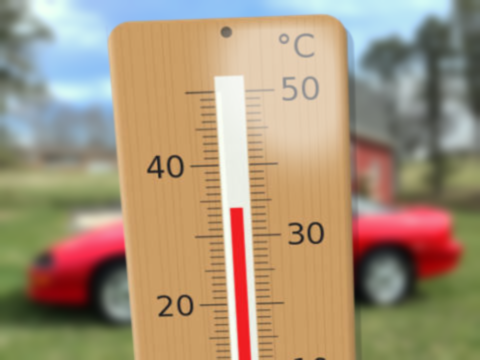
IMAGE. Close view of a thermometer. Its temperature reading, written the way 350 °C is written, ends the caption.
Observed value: 34 °C
